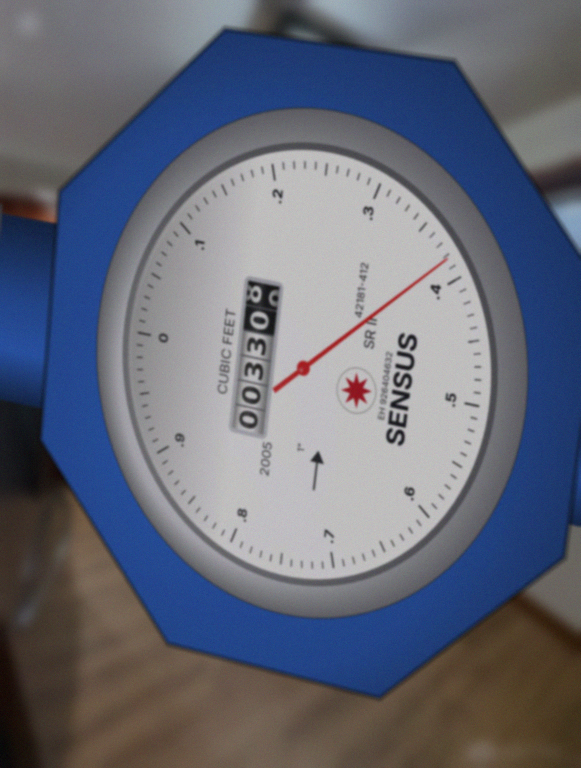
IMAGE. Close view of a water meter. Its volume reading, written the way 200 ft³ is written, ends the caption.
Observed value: 3308.38 ft³
